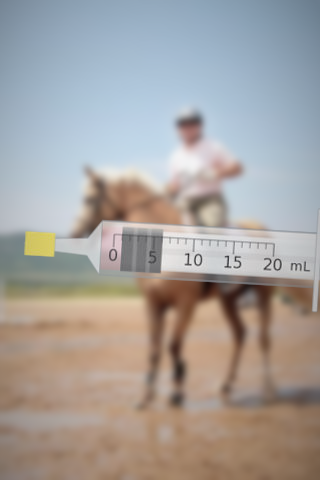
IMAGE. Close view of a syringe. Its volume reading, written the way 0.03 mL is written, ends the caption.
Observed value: 1 mL
